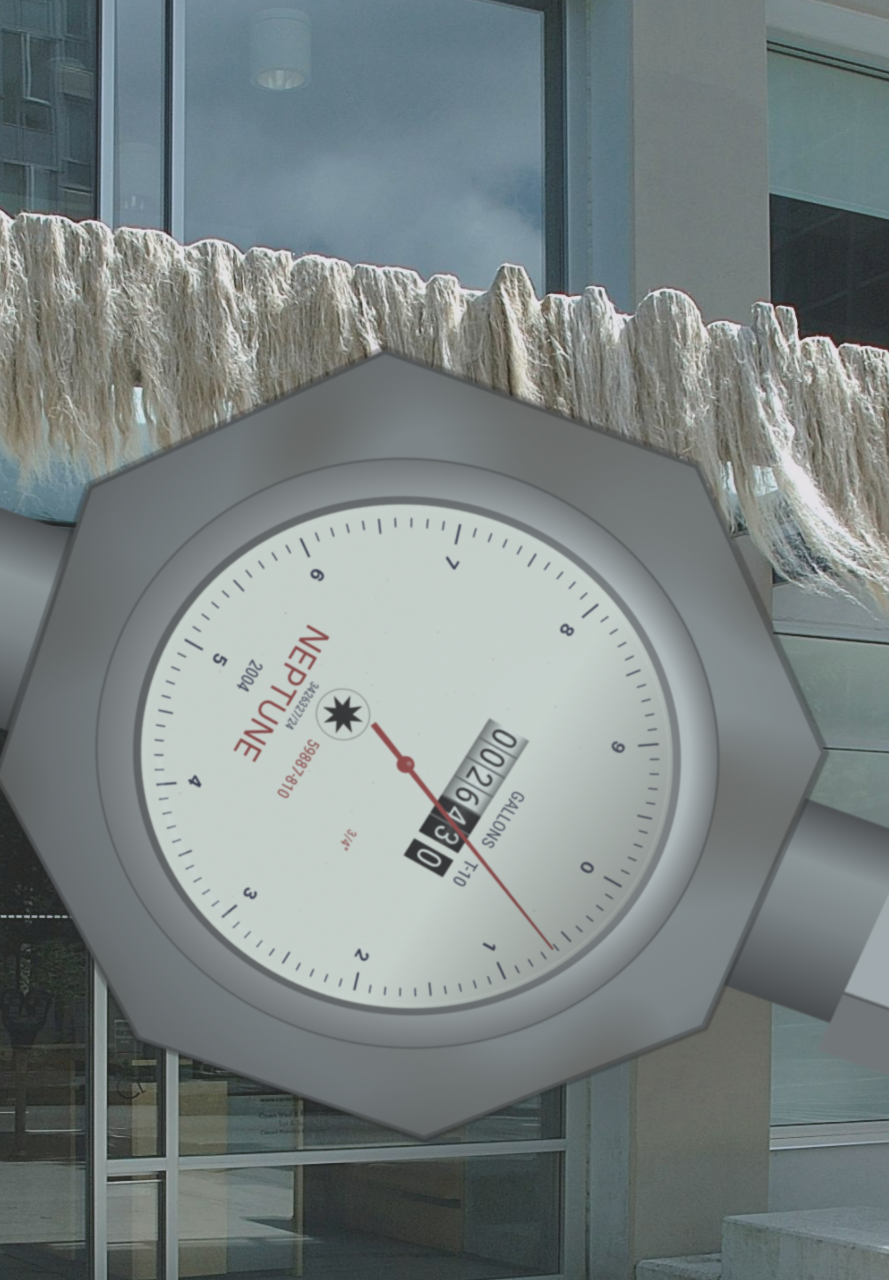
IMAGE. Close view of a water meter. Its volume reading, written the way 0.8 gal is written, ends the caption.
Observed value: 26430.6 gal
